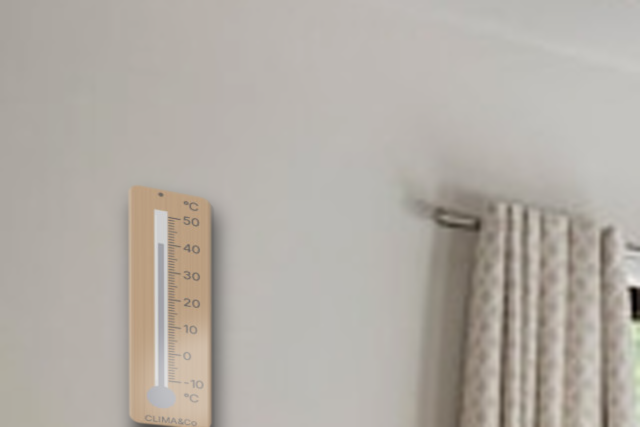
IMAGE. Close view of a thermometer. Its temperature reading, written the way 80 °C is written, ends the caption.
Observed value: 40 °C
